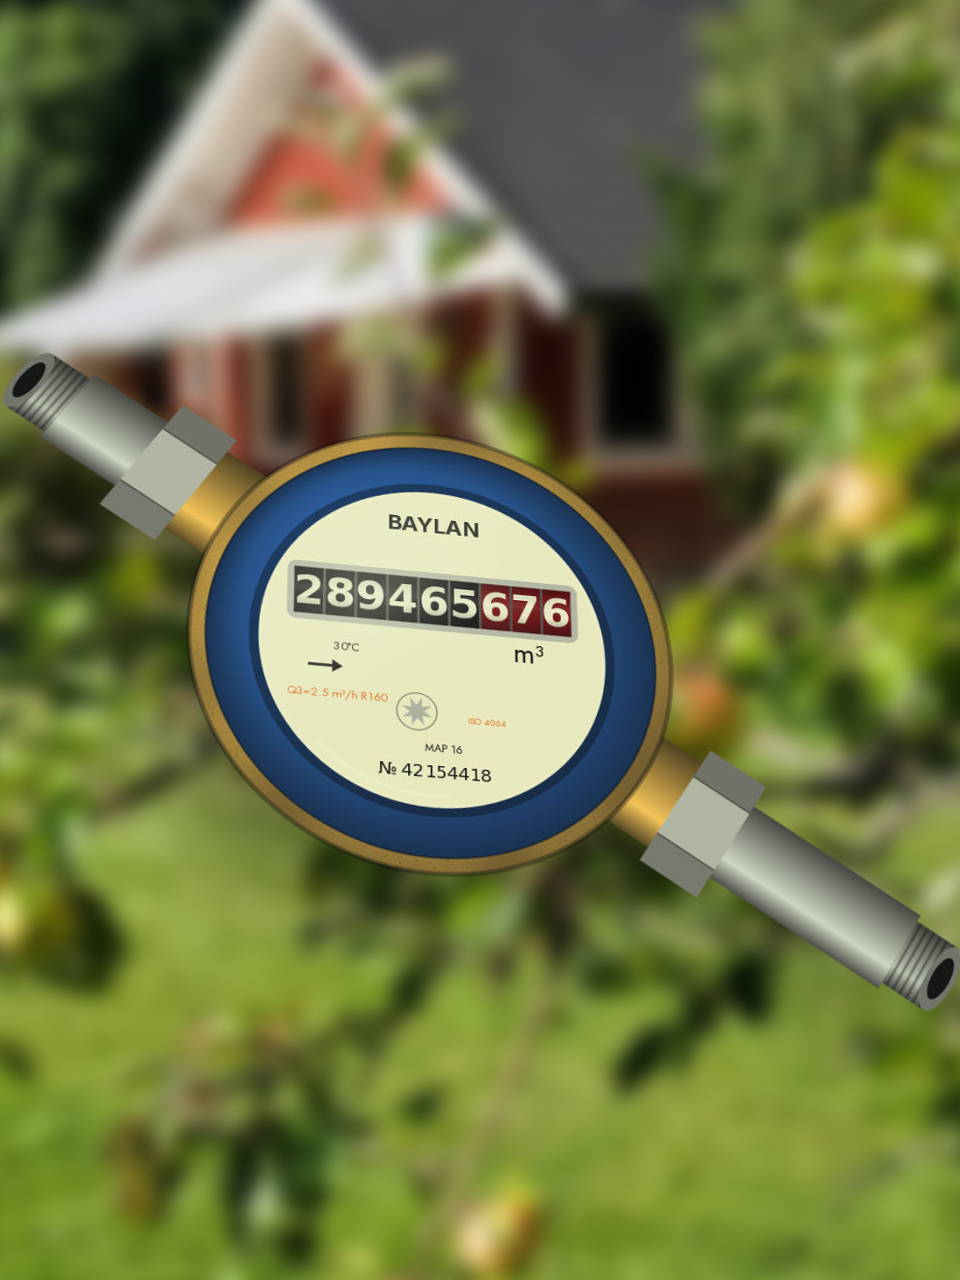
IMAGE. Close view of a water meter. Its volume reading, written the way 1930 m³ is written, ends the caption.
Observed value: 289465.676 m³
